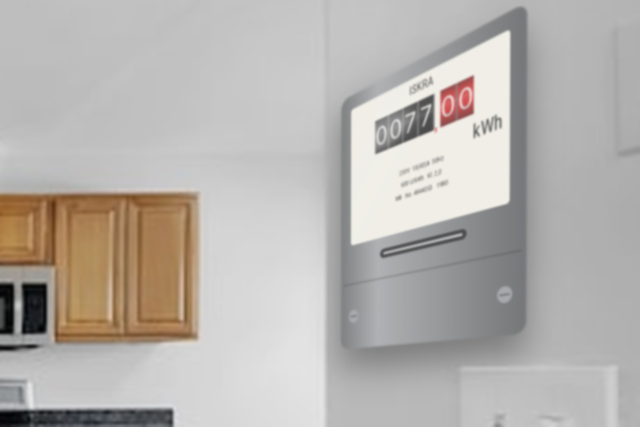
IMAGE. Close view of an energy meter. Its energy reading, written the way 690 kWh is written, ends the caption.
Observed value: 77.00 kWh
